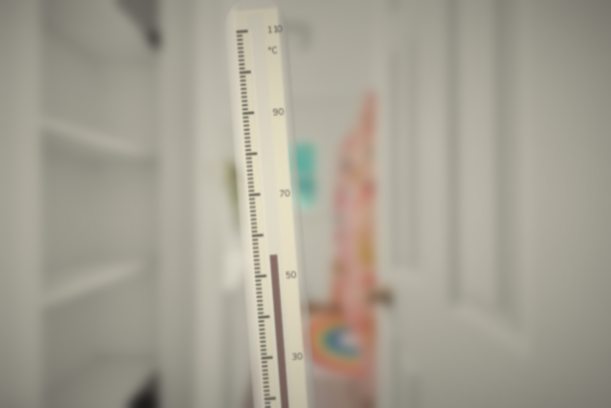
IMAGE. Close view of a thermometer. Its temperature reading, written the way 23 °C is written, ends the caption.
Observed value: 55 °C
